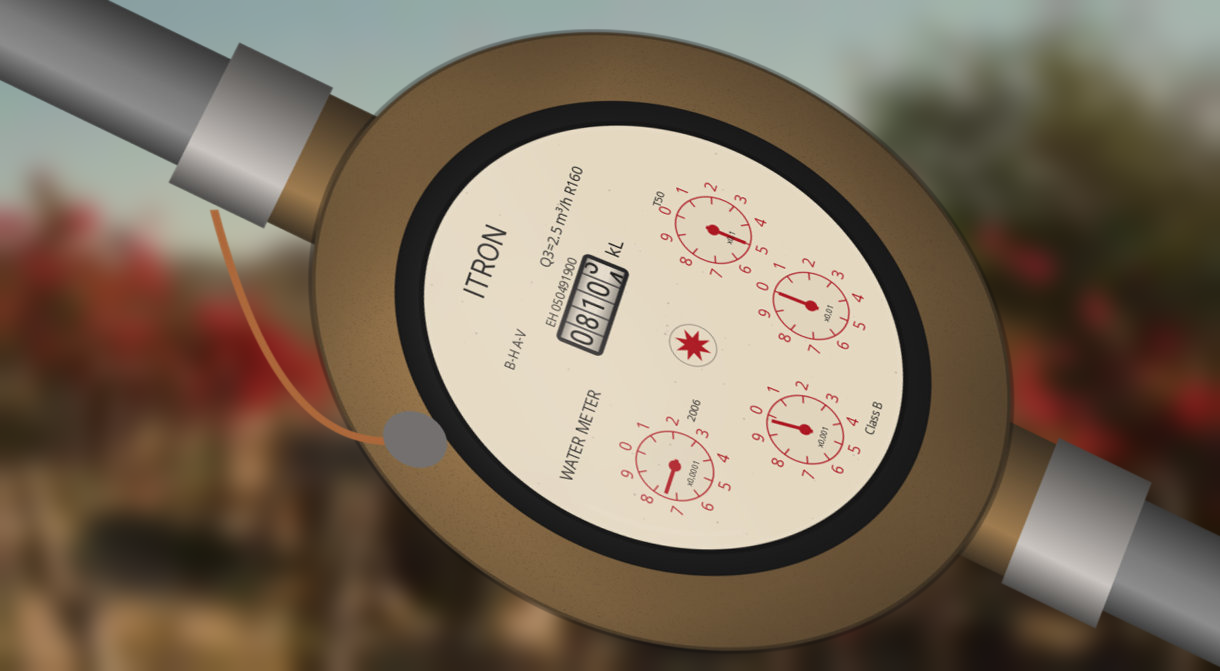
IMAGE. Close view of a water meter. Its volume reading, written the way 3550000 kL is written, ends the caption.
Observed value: 8103.4997 kL
